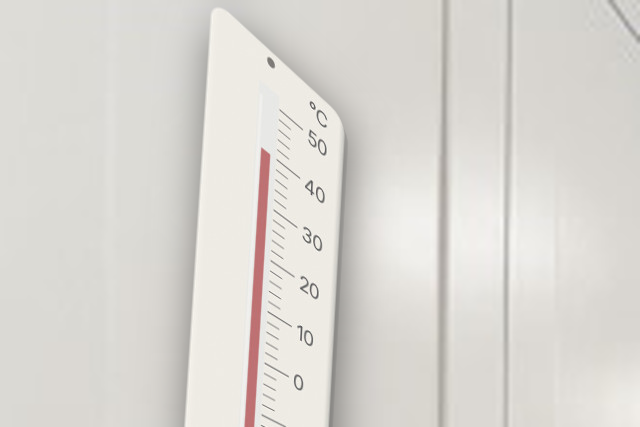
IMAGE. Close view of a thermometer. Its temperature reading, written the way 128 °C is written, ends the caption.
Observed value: 40 °C
